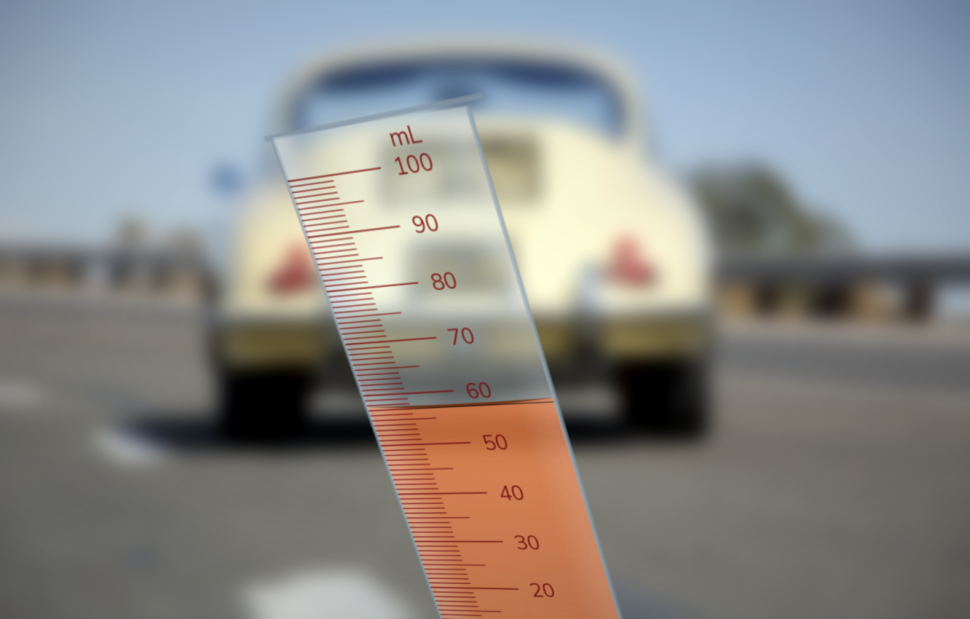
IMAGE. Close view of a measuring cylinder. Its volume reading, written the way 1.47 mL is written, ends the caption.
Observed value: 57 mL
